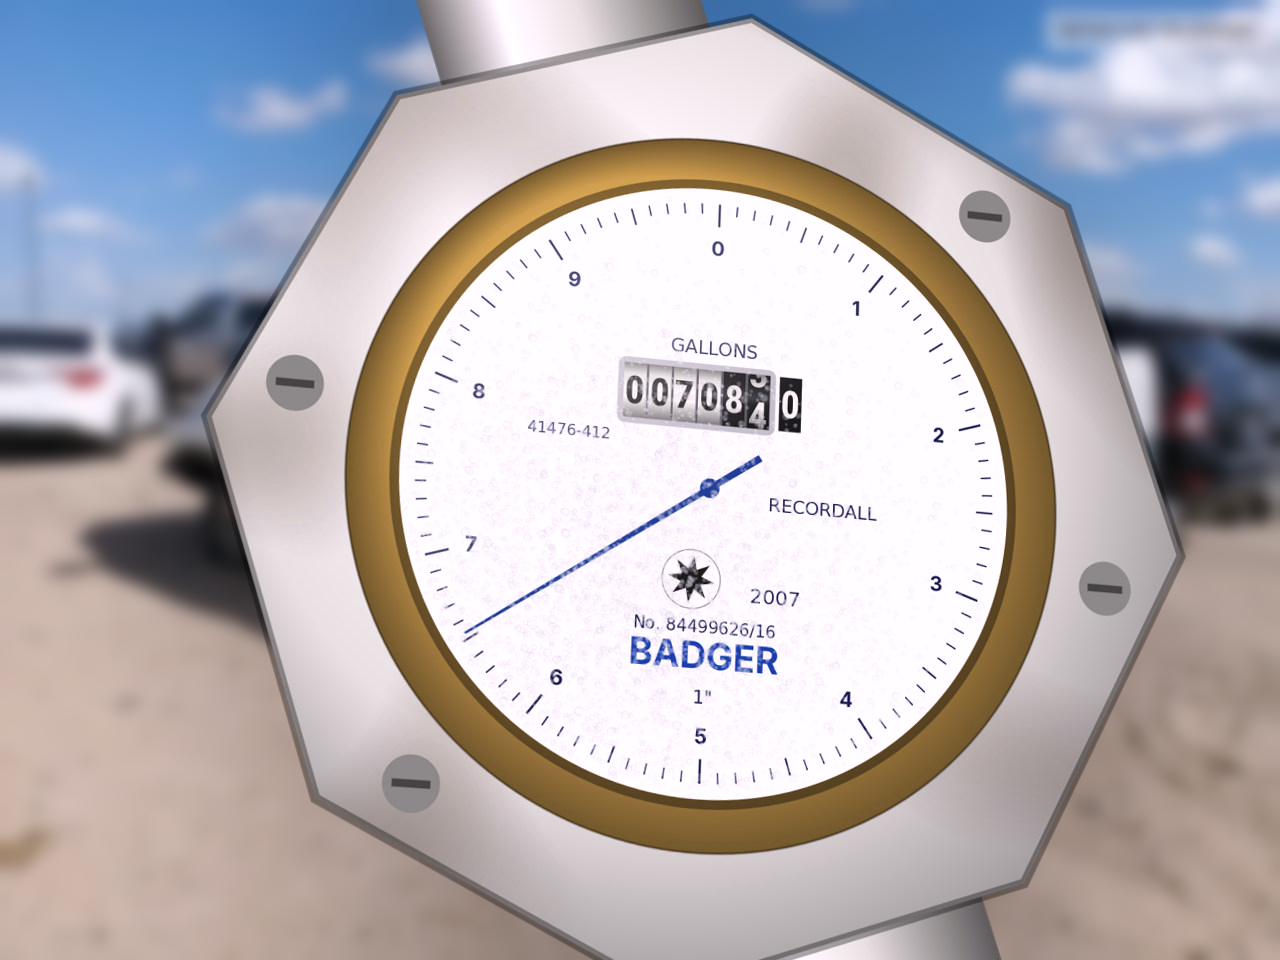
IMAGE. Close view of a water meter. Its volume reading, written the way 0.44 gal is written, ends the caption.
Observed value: 70836.5 gal
